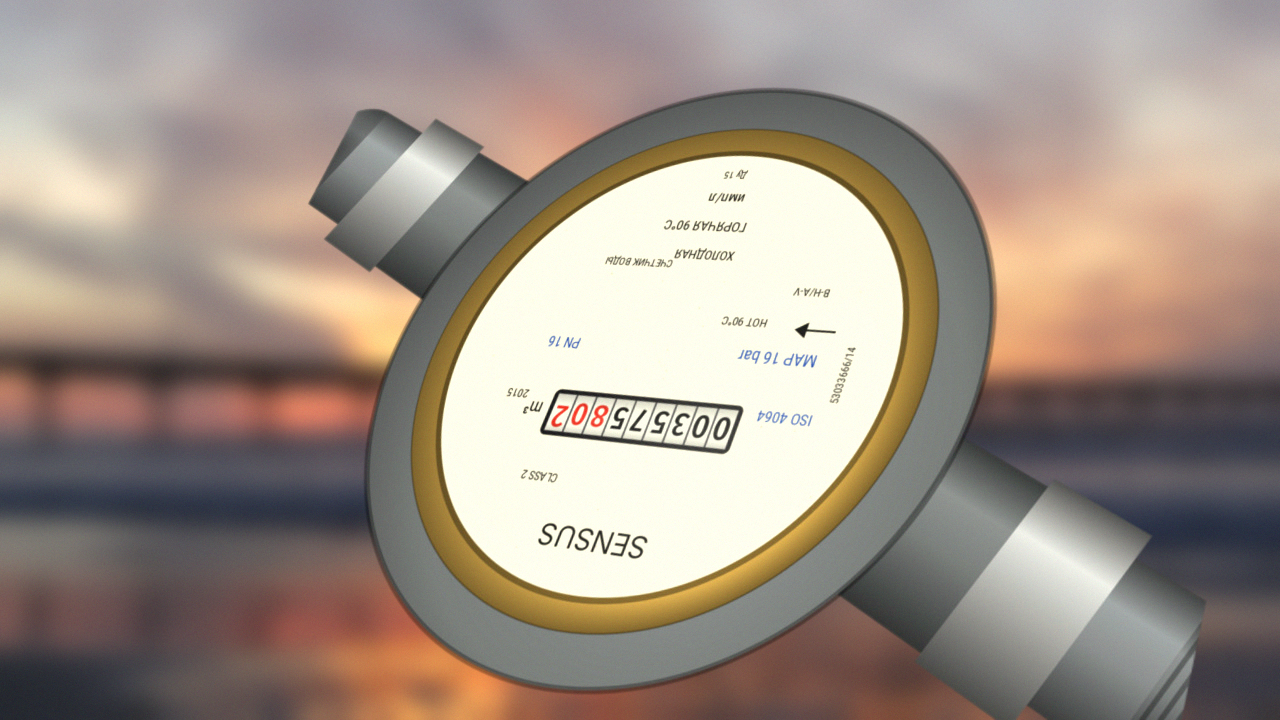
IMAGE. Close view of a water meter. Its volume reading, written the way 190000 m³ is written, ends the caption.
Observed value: 3575.802 m³
